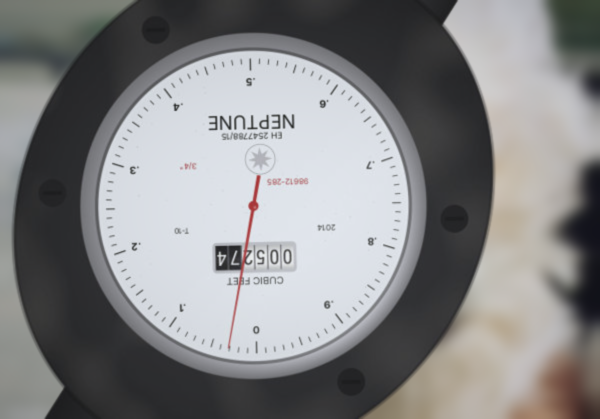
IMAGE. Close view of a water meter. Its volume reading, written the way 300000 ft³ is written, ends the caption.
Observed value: 5274.03 ft³
